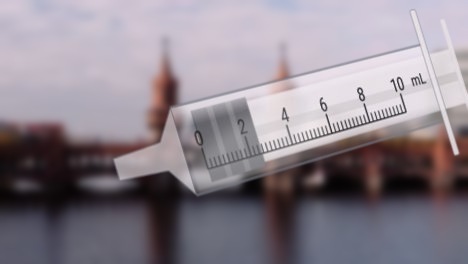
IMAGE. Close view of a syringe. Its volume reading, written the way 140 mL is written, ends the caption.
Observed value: 0 mL
